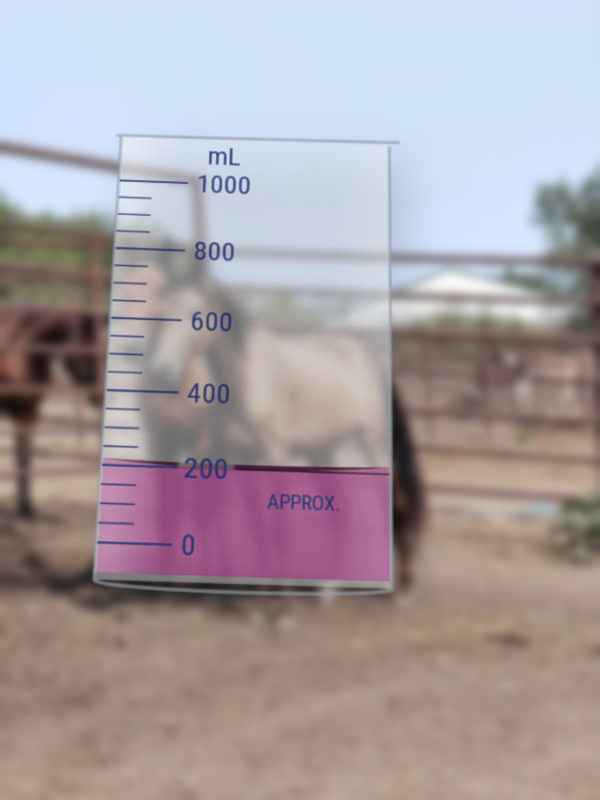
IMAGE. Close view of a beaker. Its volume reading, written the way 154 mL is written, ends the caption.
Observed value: 200 mL
